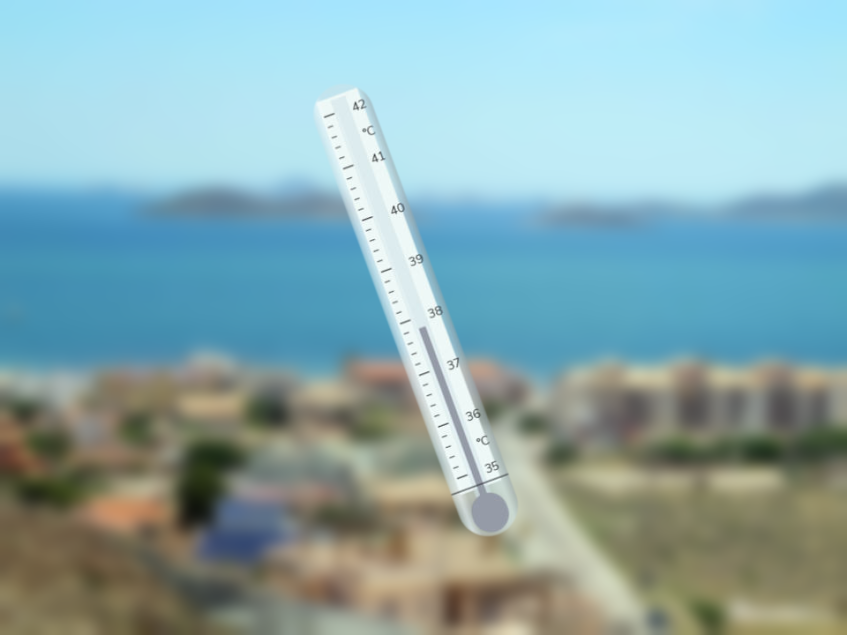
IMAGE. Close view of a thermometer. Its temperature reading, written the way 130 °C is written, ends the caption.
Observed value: 37.8 °C
